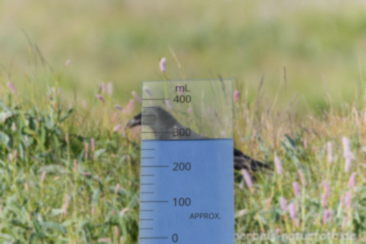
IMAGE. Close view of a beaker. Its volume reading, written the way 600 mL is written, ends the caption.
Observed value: 275 mL
